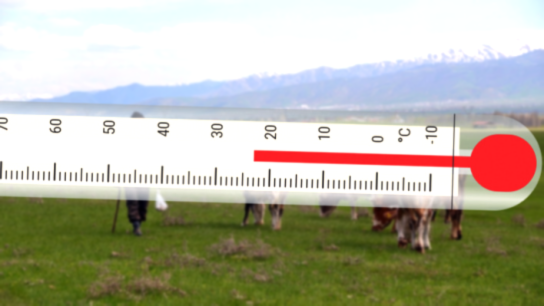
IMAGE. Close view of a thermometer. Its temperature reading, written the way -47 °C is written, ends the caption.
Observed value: 23 °C
